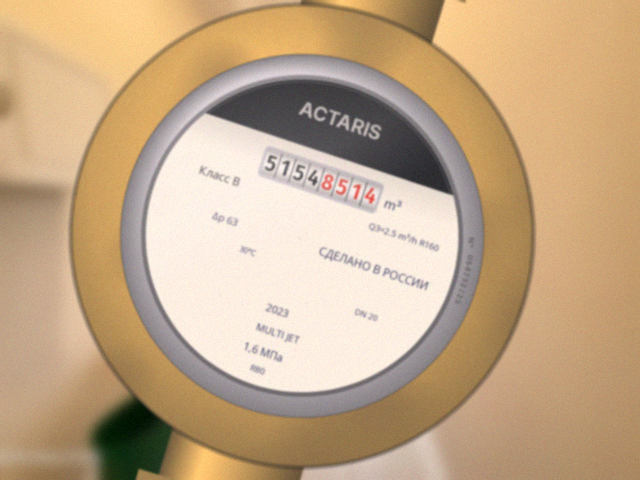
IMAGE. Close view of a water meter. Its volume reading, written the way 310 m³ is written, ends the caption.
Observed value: 5154.8514 m³
